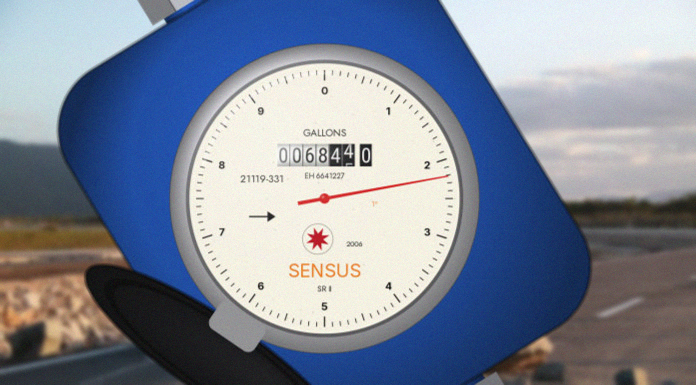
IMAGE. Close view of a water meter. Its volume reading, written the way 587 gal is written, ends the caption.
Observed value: 68442.2 gal
